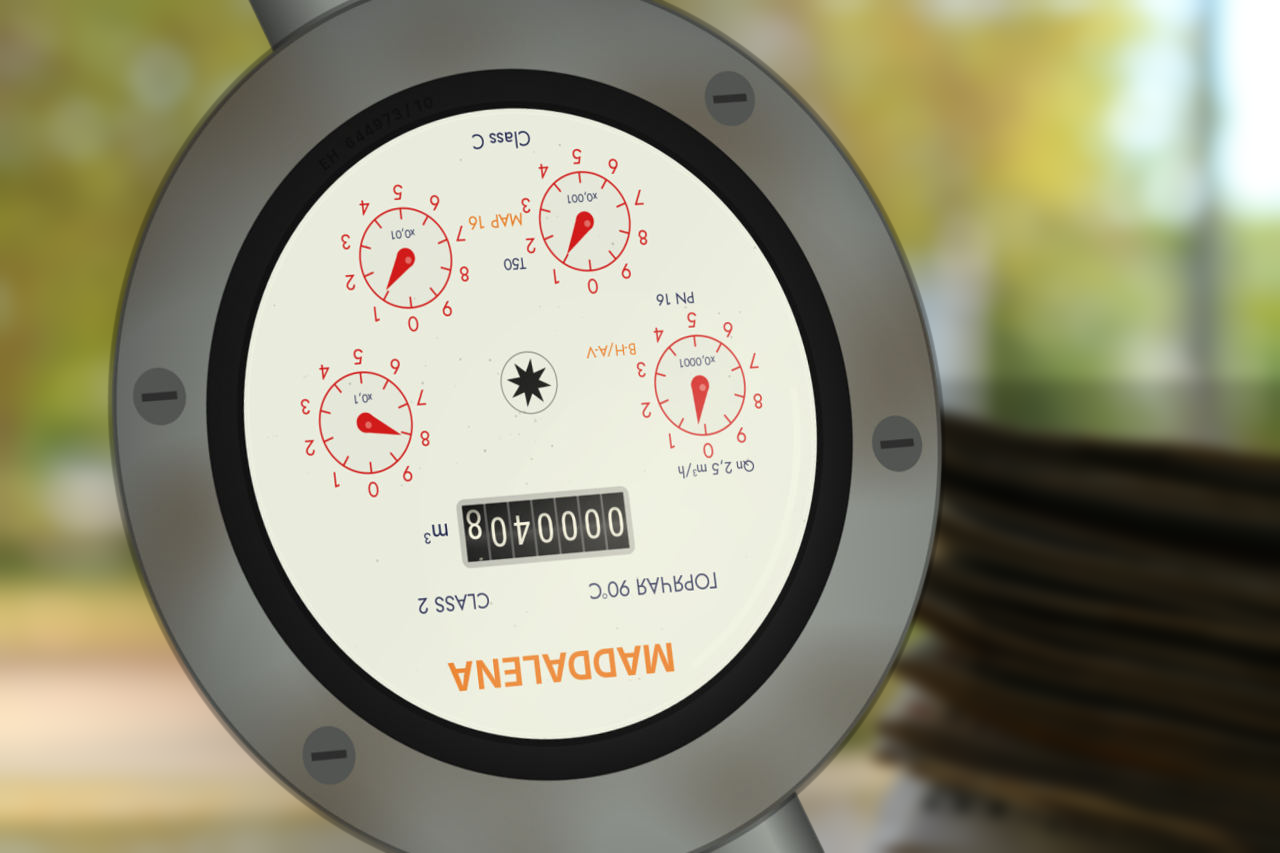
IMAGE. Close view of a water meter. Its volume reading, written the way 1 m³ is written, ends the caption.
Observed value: 407.8110 m³
